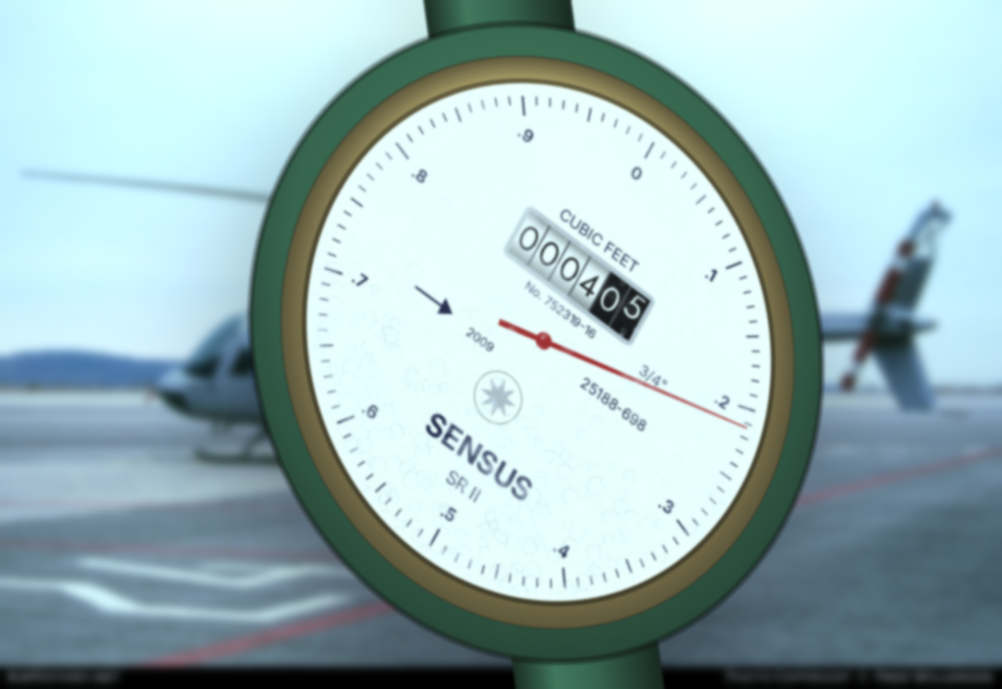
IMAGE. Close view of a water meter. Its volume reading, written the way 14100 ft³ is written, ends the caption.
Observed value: 405.21 ft³
